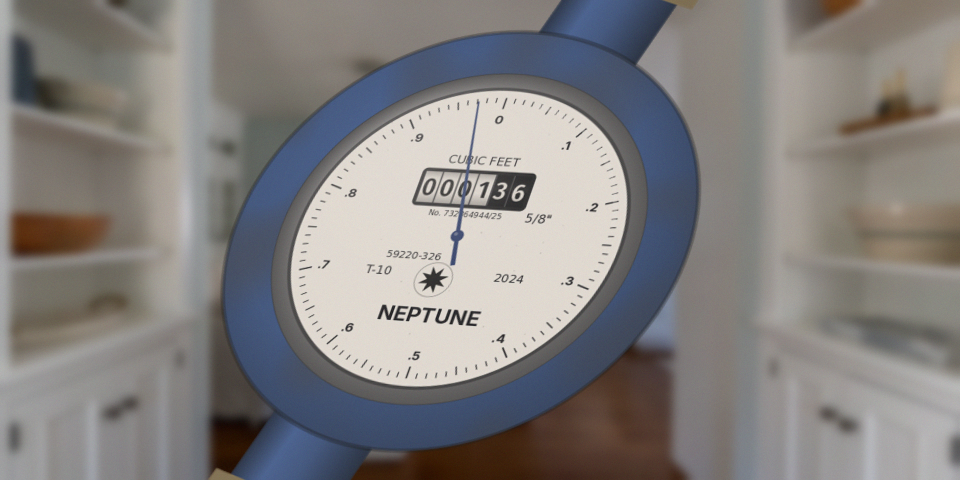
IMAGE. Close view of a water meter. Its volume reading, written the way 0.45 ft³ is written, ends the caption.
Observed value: 135.97 ft³
